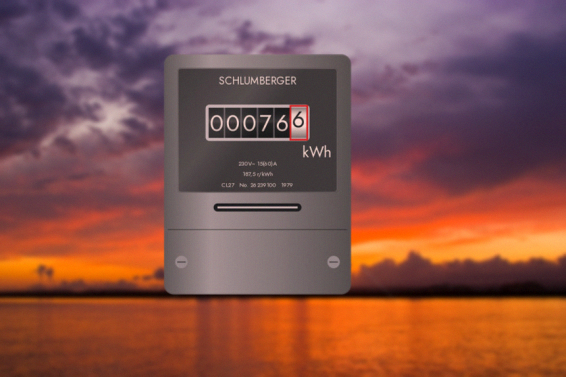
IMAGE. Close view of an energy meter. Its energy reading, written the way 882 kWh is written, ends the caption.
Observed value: 76.6 kWh
